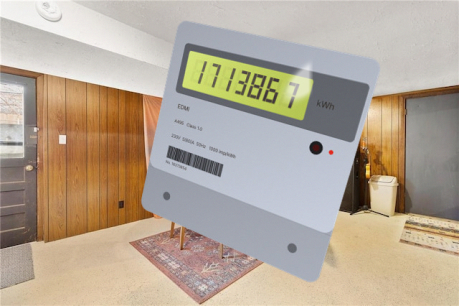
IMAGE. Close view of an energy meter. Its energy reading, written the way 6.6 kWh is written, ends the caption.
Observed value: 1713867 kWh
